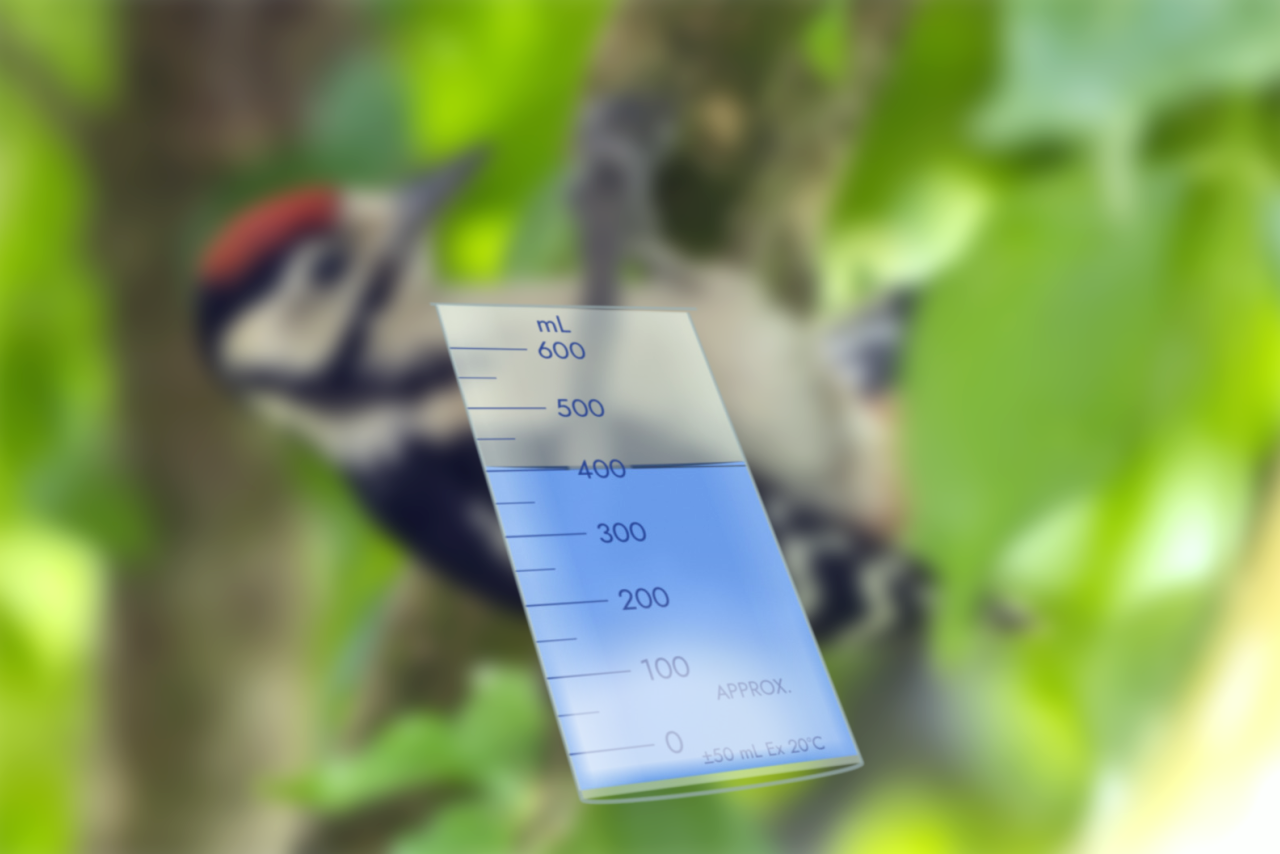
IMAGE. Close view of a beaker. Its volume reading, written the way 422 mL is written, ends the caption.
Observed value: 400 mL
